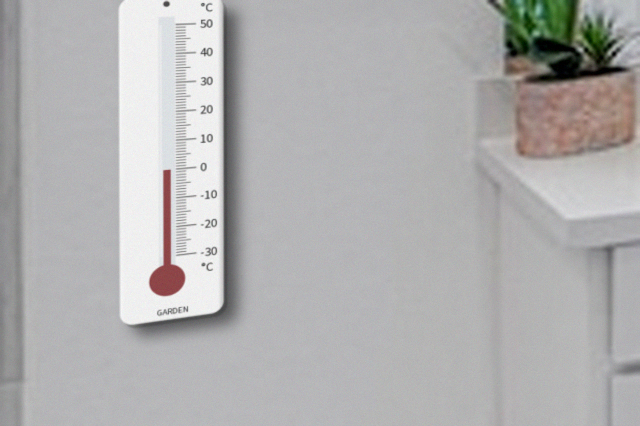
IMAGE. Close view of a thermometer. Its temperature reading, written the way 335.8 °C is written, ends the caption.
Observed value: 0 °C
